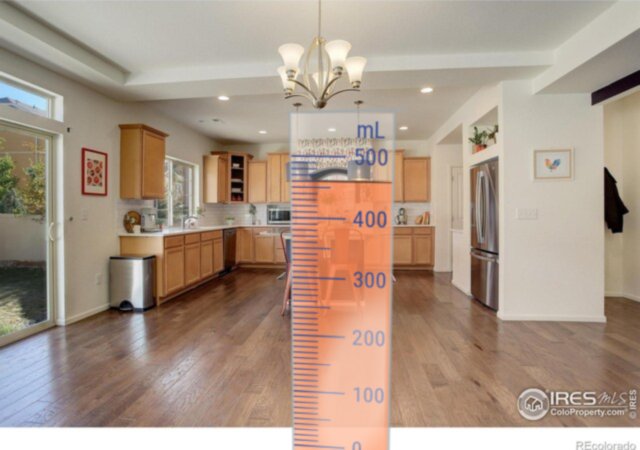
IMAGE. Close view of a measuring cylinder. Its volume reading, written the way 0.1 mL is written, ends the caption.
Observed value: 460 mL
